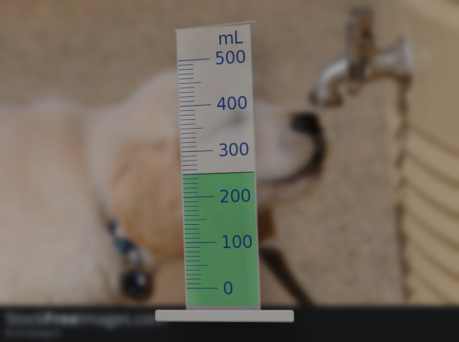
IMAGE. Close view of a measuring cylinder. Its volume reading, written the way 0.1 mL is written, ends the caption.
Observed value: 250 mL
